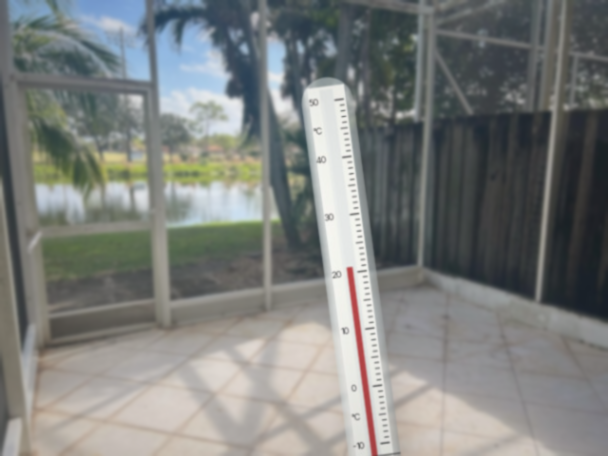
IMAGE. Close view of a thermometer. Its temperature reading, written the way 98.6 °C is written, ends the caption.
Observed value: 21 °C
